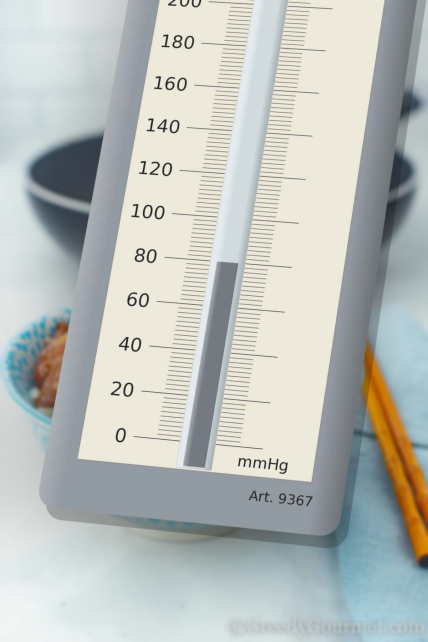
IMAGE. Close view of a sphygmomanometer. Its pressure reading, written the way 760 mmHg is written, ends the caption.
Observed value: 80 mmHg
